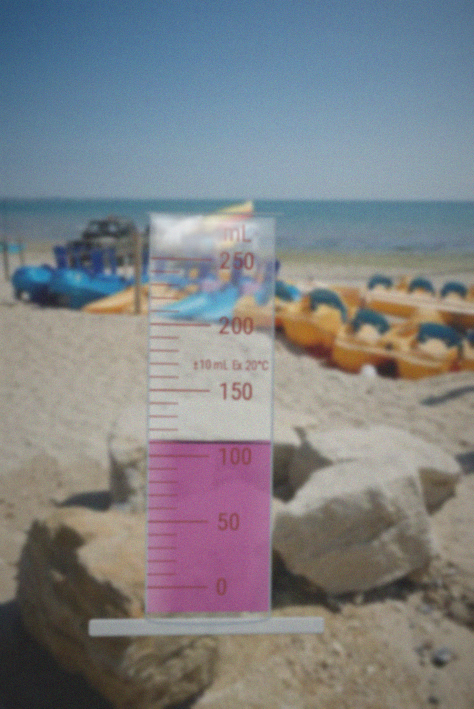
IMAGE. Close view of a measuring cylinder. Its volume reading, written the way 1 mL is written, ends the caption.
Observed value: 110 mL
